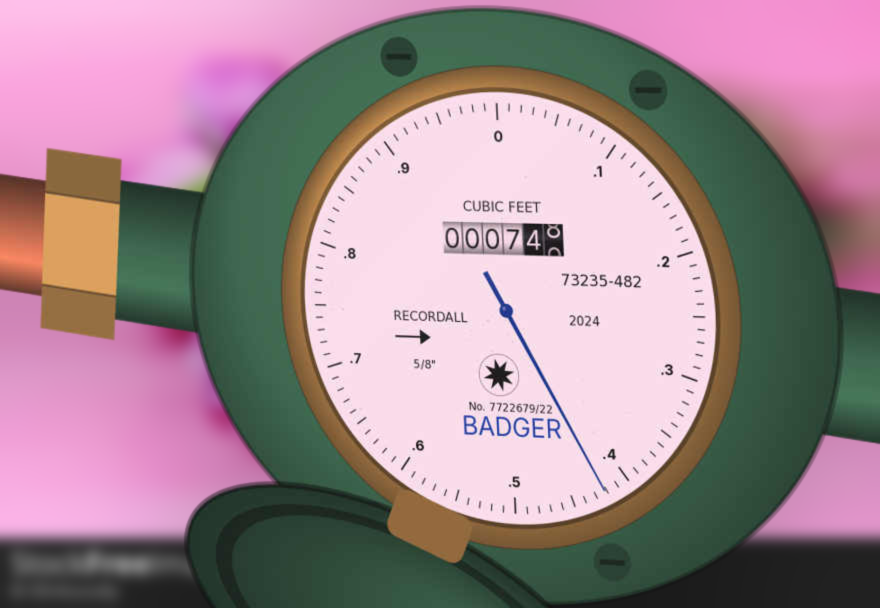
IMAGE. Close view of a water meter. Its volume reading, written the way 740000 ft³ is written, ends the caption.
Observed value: 748.42 ft³
